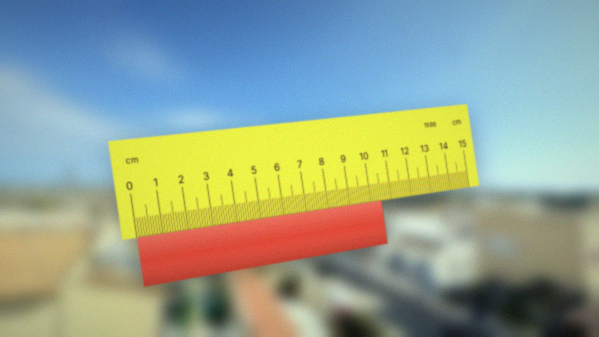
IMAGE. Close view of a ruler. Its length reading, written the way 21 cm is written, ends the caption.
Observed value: 10.5 cm
